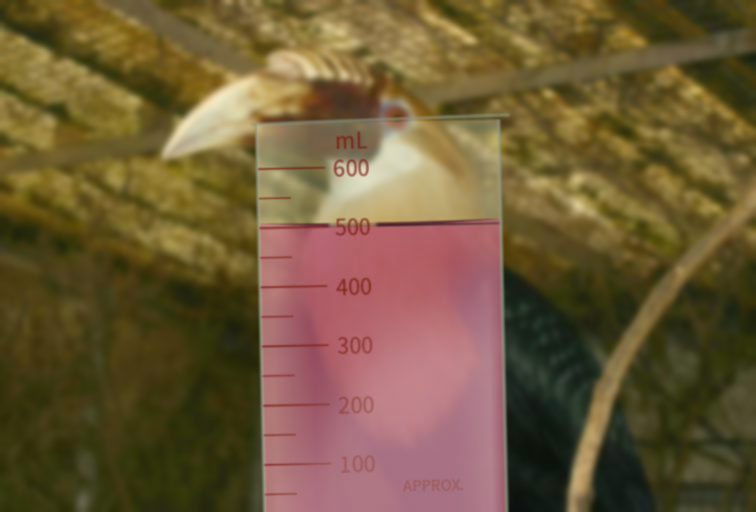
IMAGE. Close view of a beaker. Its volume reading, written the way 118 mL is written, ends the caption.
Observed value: 500 mL
